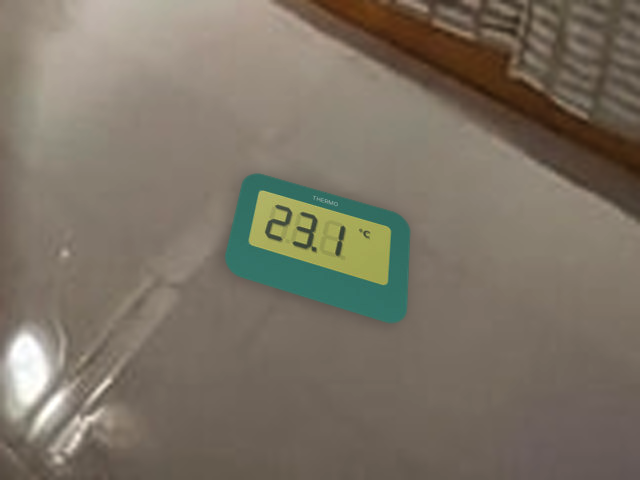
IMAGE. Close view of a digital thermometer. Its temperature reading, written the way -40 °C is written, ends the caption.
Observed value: 23.1 °C
